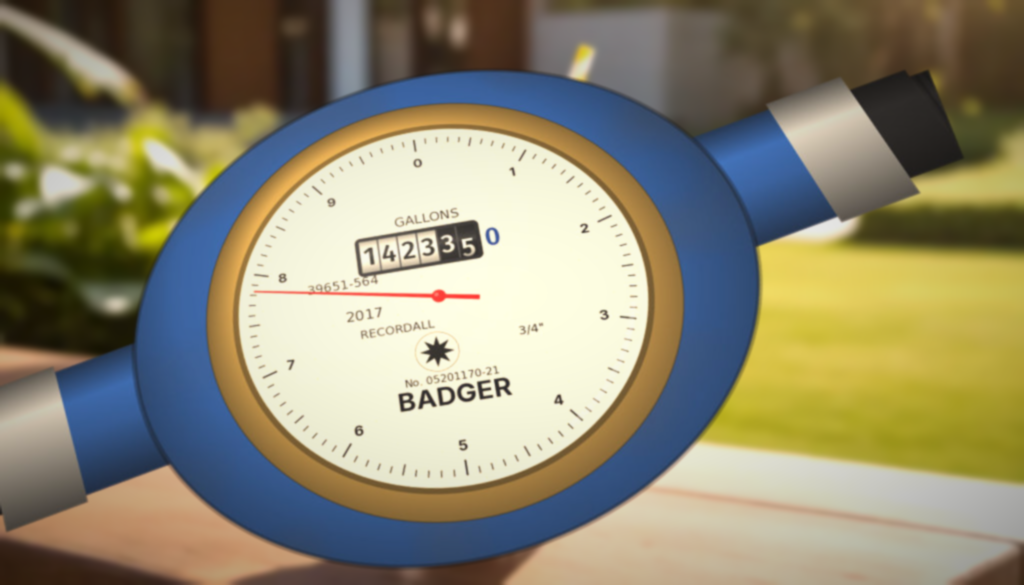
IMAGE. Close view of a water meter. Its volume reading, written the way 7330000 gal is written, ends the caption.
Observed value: 1423347.8 gal
